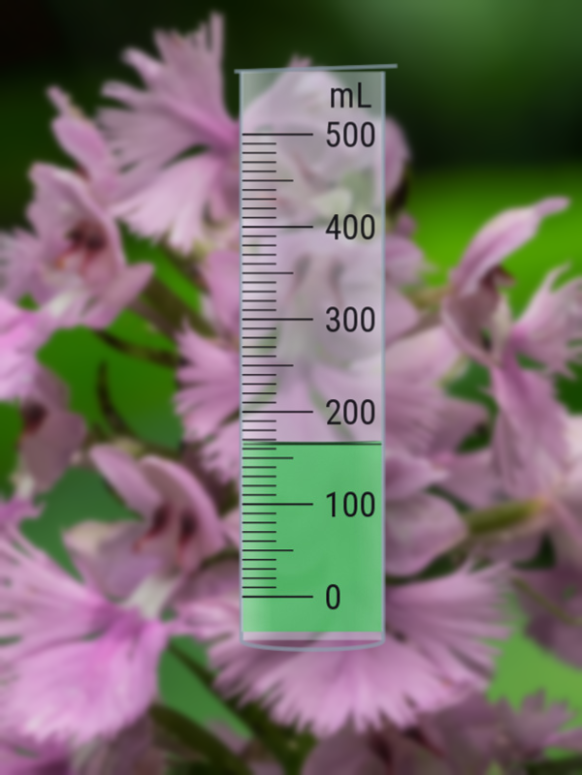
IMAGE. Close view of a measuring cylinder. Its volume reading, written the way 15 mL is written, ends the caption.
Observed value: 165 mL
